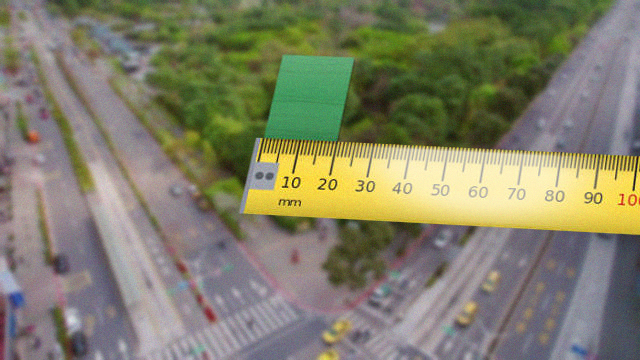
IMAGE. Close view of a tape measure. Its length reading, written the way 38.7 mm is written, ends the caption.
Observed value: 20 mm
